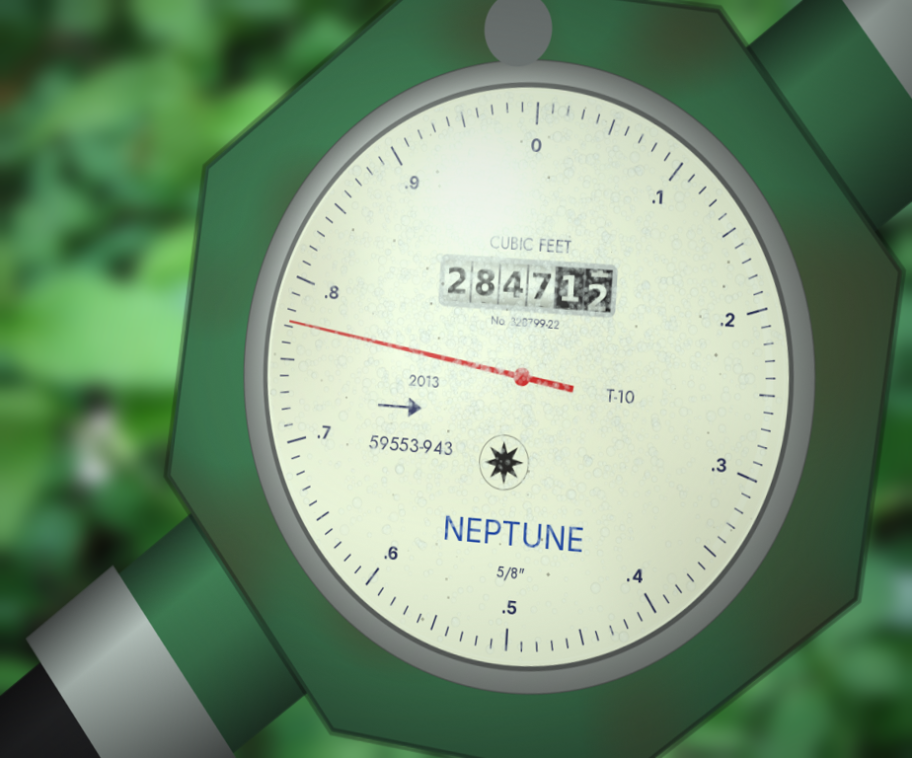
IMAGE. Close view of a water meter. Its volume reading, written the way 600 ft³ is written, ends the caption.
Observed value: 284711.77 ft³
